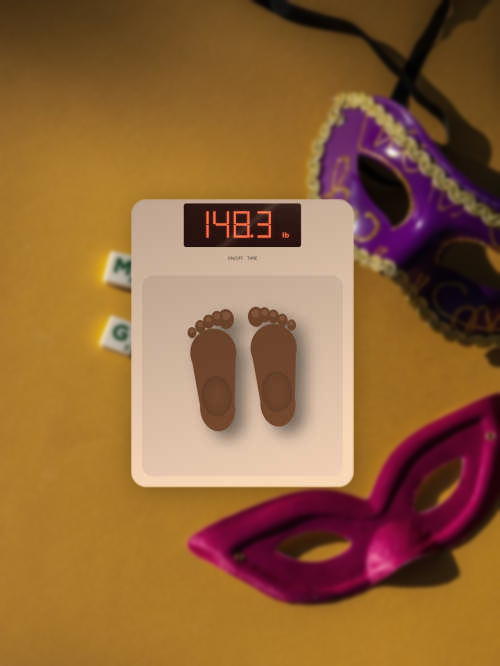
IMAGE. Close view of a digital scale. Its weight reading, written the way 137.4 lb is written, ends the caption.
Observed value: 148.3 lb
